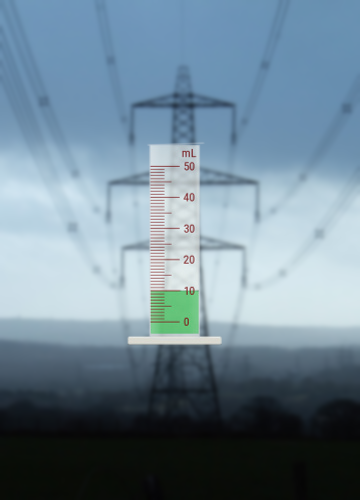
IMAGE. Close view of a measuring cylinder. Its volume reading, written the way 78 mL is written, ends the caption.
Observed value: 10 mL
